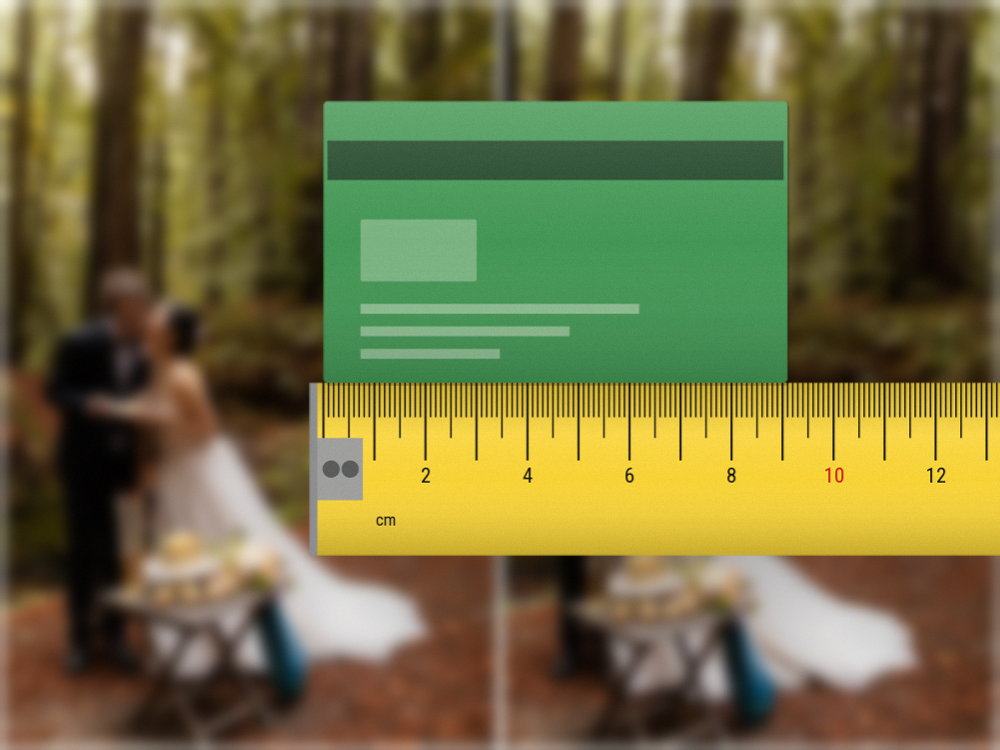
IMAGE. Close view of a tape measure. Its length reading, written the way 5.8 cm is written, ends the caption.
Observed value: 9.1 cm
